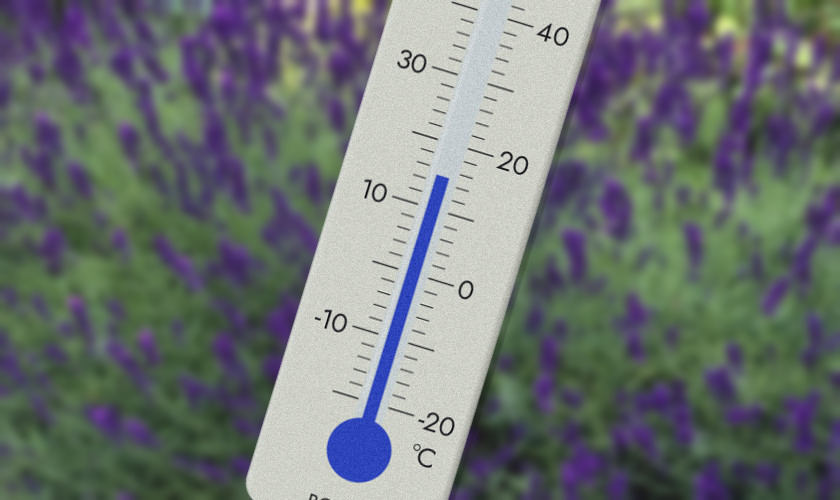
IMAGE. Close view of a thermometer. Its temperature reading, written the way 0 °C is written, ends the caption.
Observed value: 15 °C
